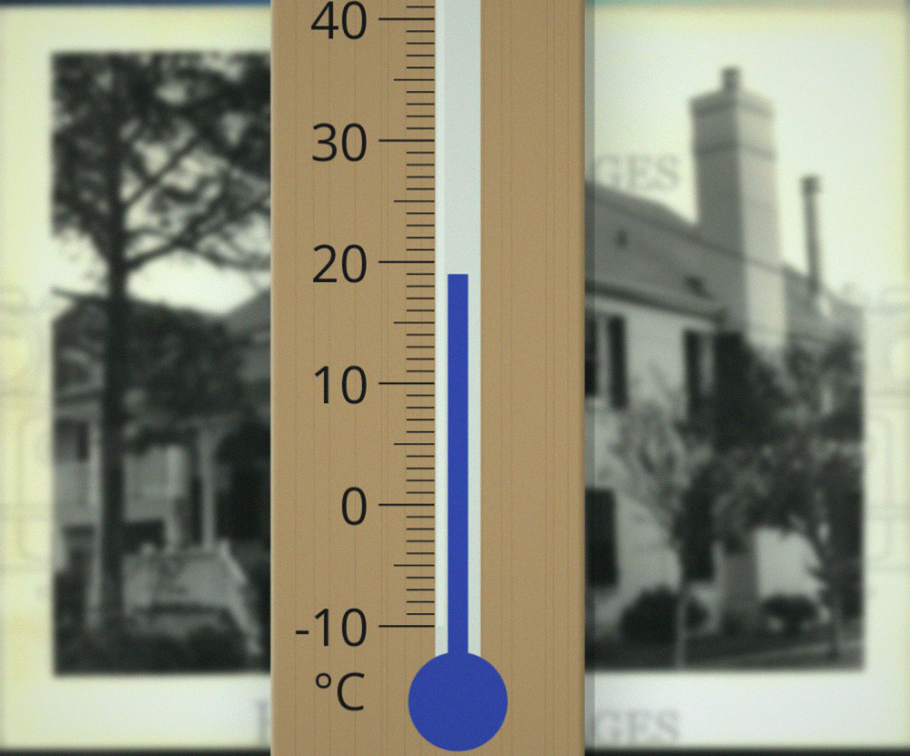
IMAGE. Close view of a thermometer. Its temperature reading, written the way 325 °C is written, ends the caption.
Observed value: 19 °C
